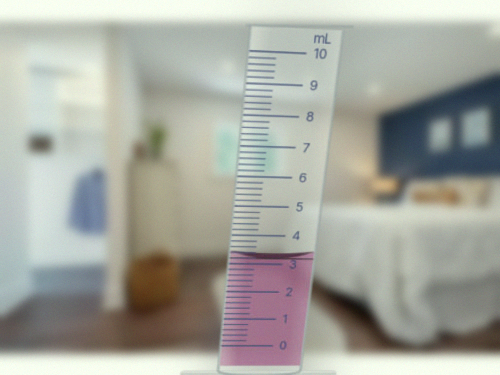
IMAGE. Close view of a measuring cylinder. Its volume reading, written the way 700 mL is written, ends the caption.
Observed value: 3.2 mL
